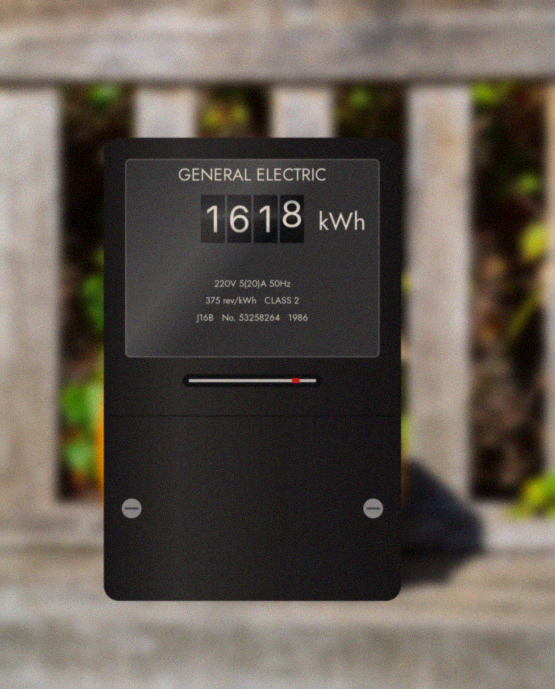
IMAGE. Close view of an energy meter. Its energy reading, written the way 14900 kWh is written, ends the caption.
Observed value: 1618 kWh
